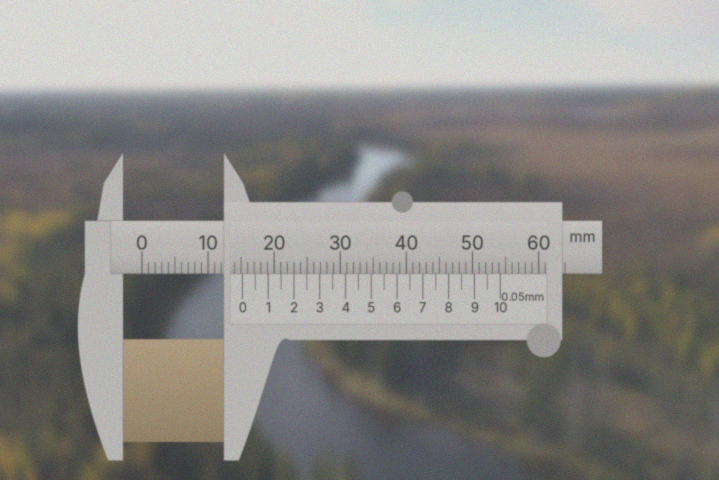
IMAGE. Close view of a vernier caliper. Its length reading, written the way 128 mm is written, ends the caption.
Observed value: 15.2 mm
